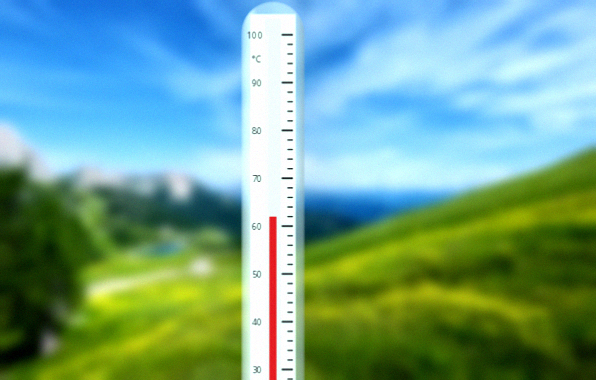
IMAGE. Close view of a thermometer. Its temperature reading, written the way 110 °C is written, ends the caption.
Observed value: 62 °C
